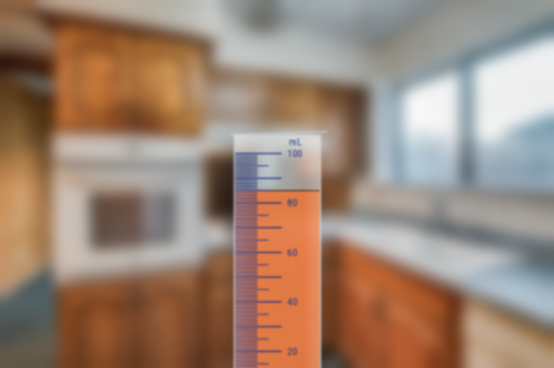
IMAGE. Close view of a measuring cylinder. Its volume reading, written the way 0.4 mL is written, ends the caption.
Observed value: 85 mL
